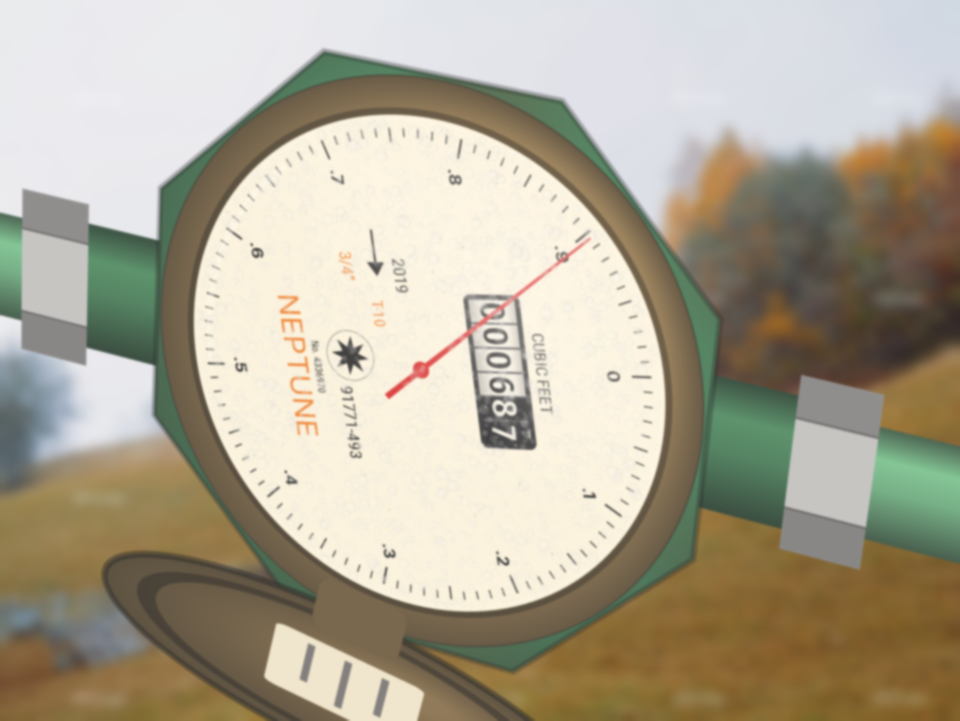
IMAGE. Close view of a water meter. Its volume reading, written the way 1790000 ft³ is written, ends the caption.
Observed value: 686.90 ft³
